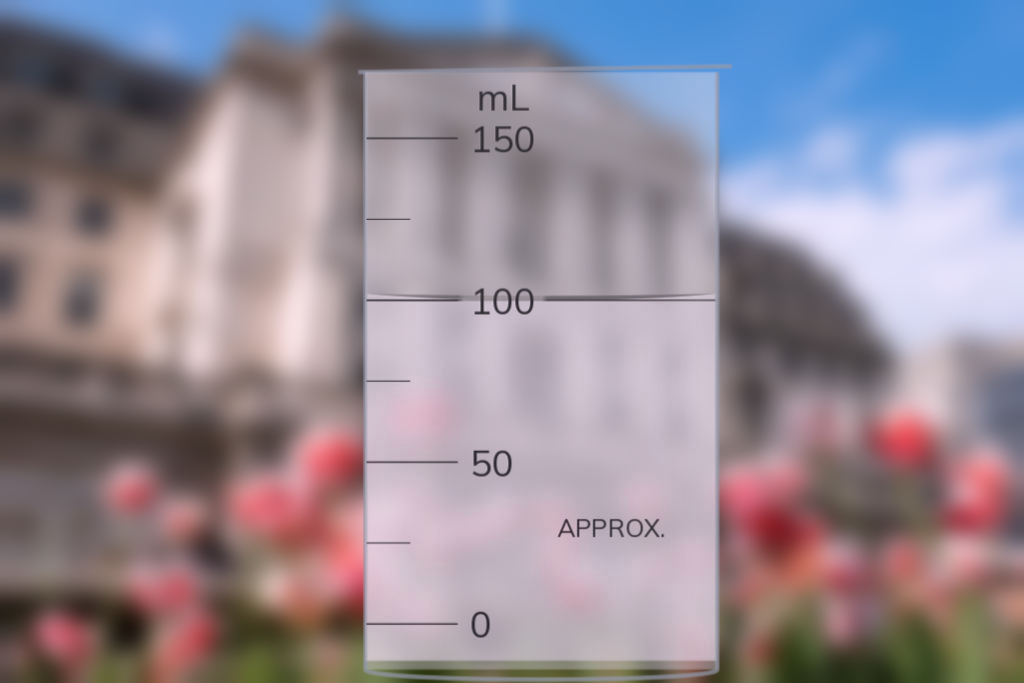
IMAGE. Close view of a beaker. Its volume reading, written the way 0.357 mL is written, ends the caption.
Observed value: 100 mL
